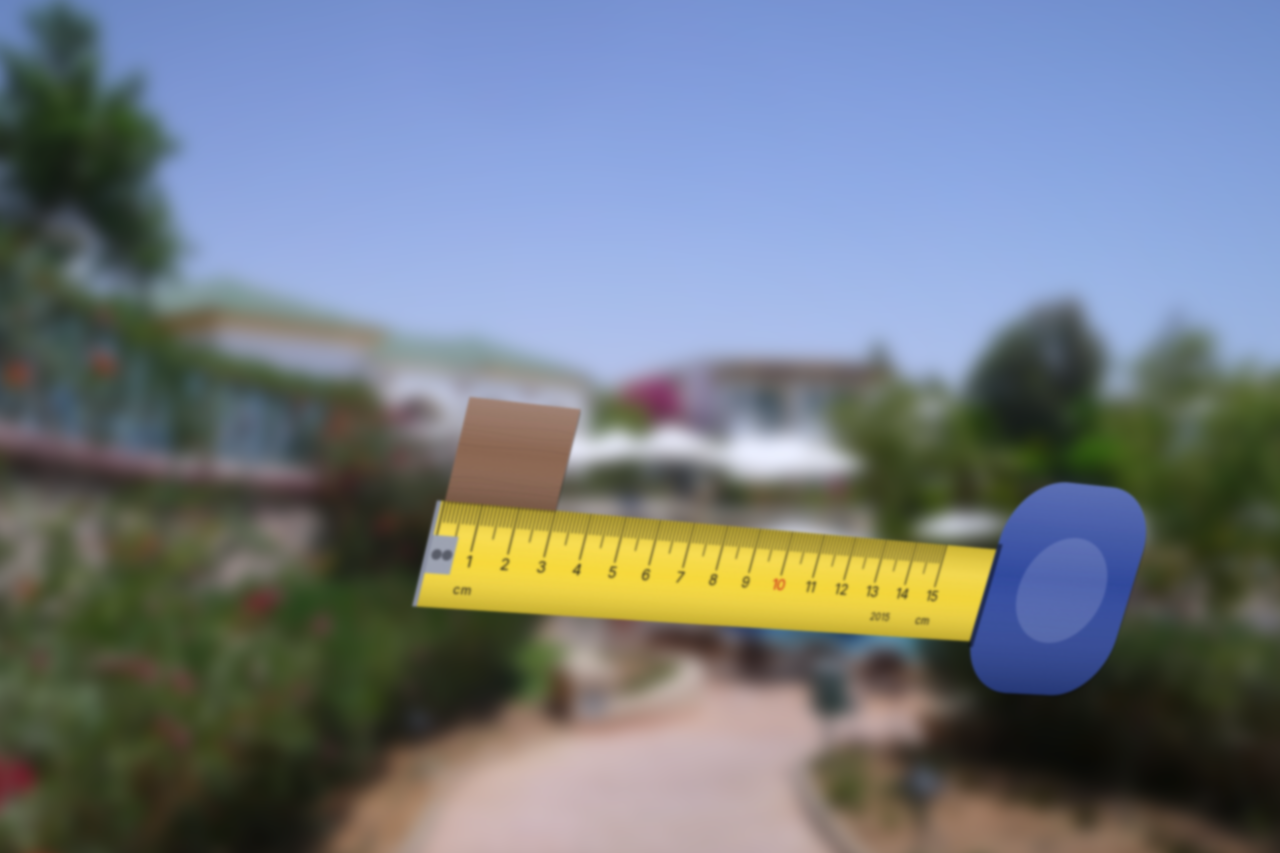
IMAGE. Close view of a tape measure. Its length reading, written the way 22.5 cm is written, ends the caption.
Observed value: 3 cm
